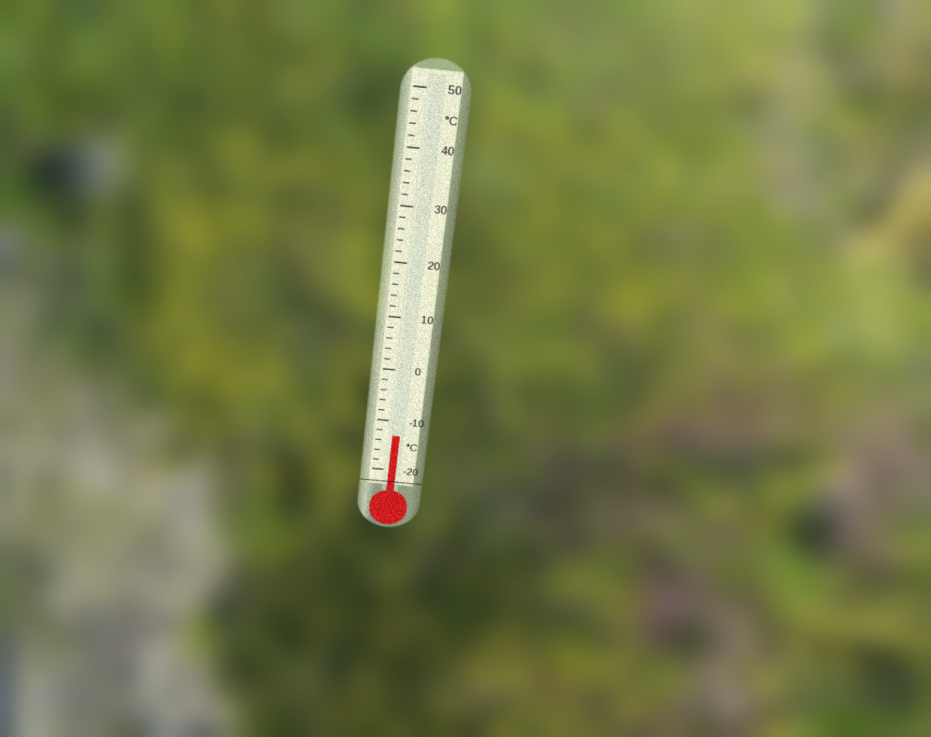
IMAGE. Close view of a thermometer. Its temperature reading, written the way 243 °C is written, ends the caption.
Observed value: -13 °C
